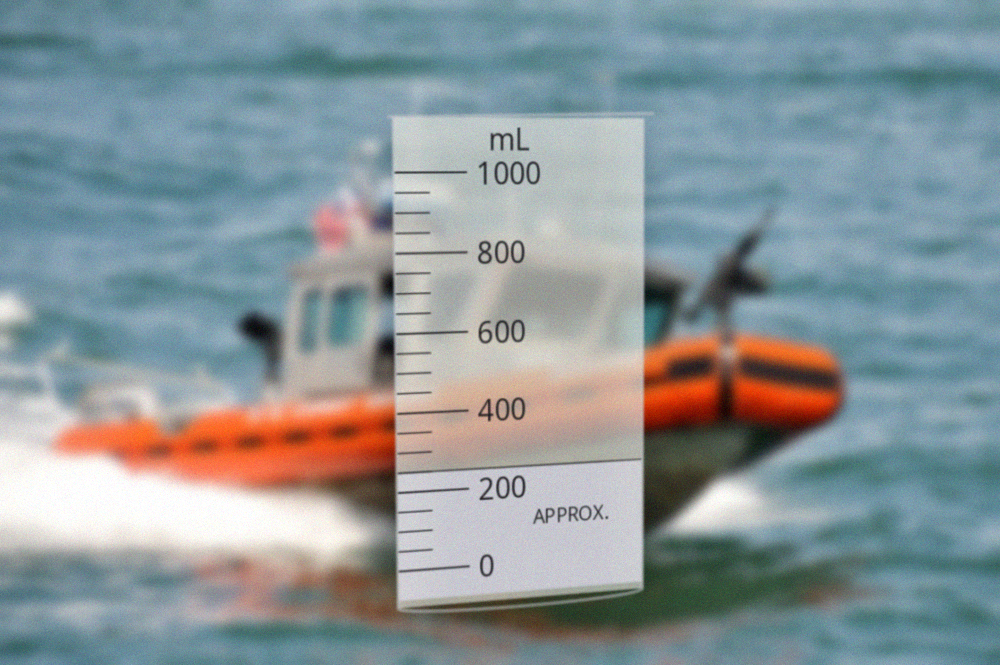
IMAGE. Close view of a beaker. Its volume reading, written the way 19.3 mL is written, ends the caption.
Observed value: 250 mL
